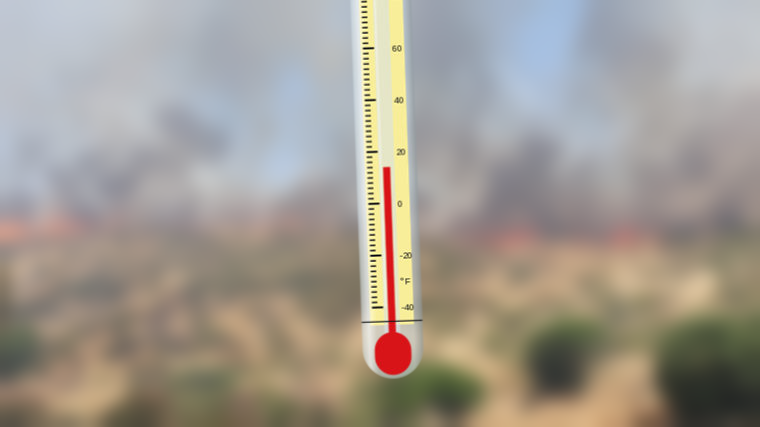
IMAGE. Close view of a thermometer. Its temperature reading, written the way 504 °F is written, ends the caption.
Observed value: 14 °F
